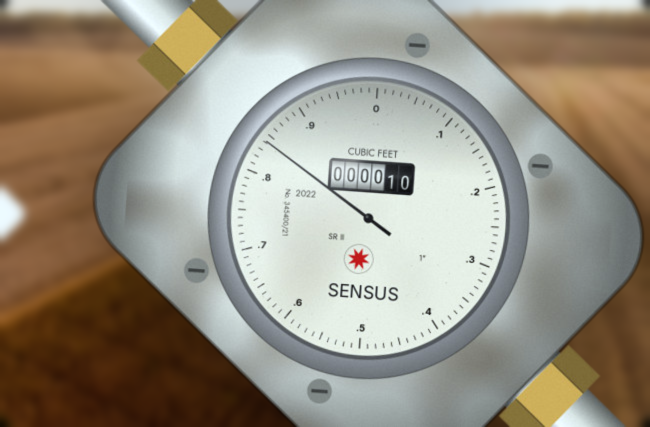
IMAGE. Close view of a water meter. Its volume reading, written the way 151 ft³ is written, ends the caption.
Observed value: 9.84 ft³
